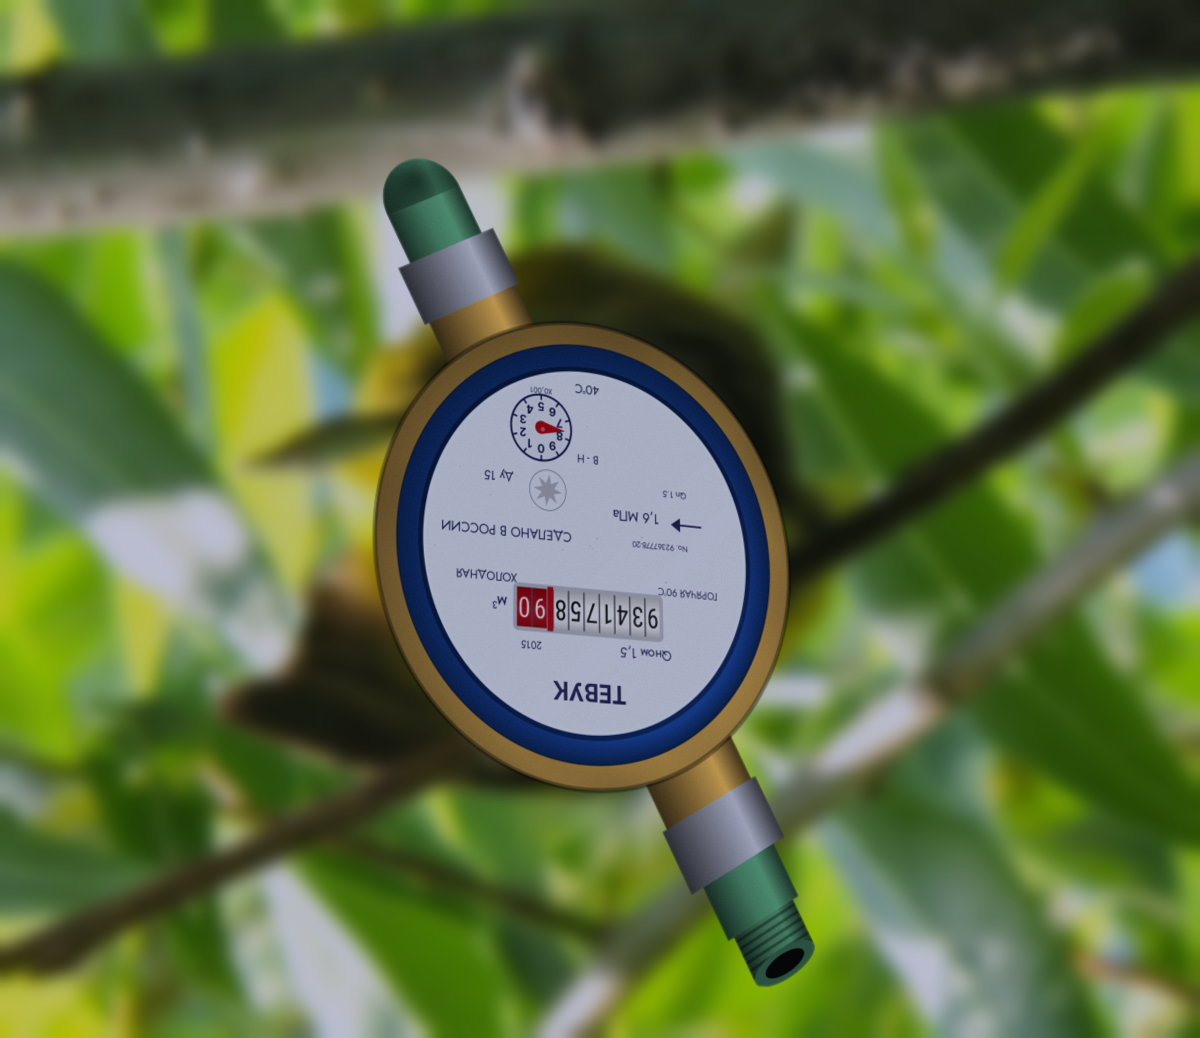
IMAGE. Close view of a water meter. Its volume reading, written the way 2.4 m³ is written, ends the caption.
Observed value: 9341758.907 m³
